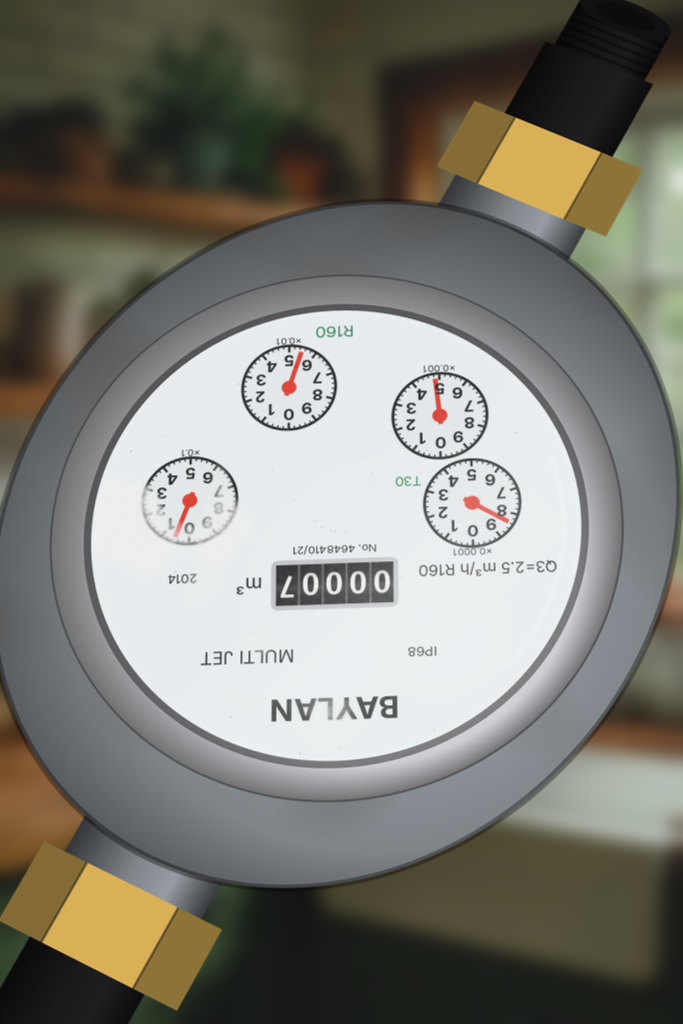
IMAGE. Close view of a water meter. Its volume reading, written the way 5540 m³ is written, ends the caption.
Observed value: 7.0548 m³
